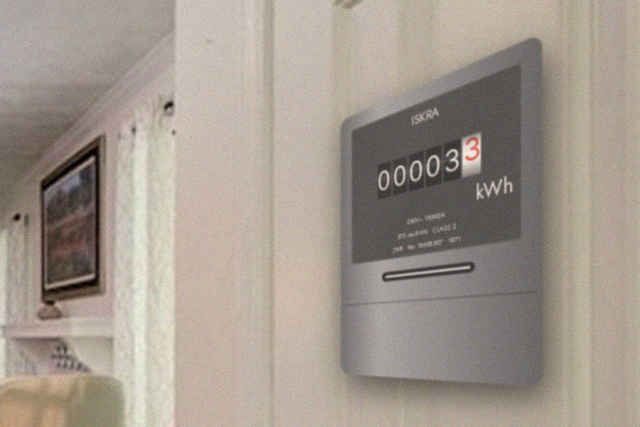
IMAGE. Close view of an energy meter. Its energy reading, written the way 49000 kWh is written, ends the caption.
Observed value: 3.3 kWh
